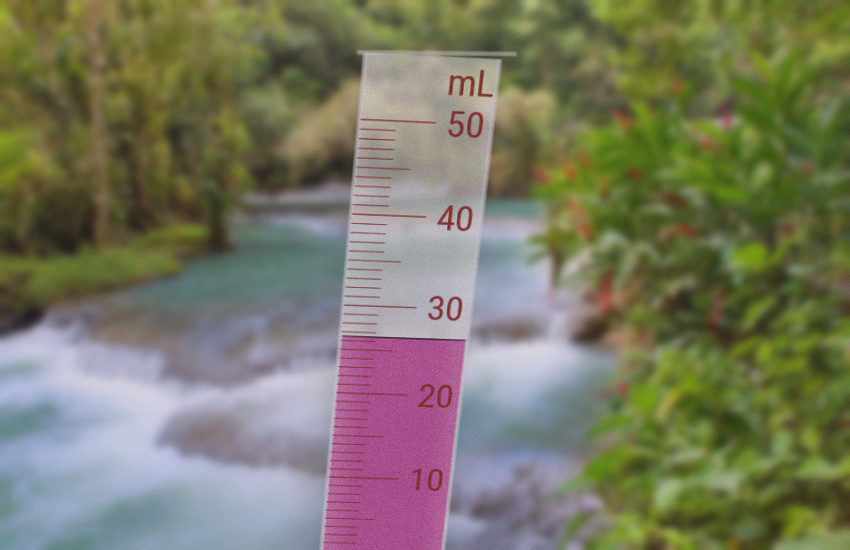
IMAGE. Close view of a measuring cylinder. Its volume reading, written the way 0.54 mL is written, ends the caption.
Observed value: 26.5 mL
